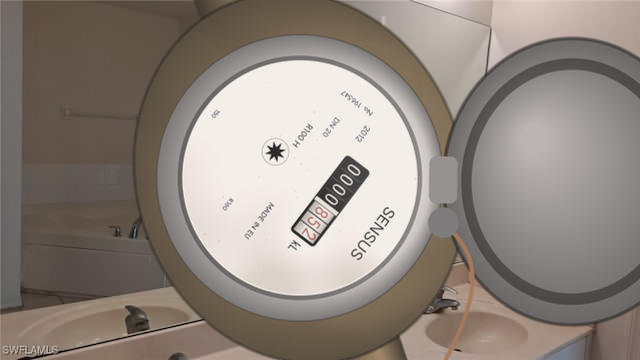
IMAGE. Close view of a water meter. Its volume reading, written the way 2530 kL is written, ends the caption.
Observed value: 0.852 kL
